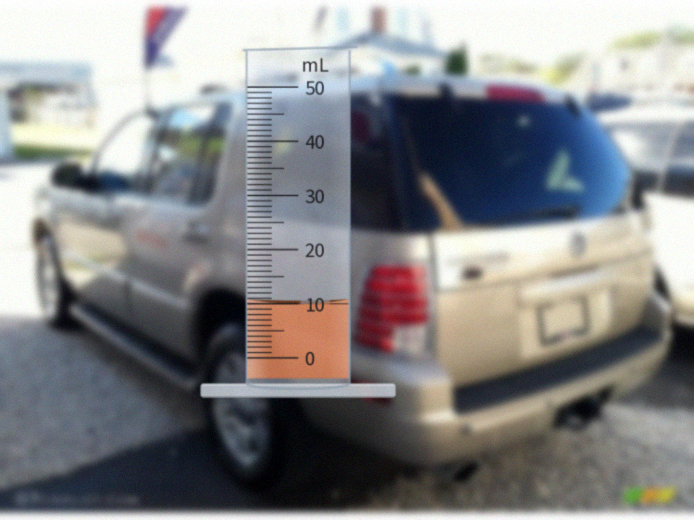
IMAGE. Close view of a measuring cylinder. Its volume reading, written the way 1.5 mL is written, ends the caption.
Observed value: 10 mL
